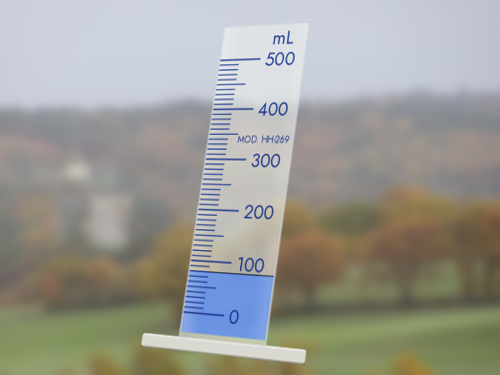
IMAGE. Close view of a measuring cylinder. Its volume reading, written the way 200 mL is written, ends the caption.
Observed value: 80 mL
